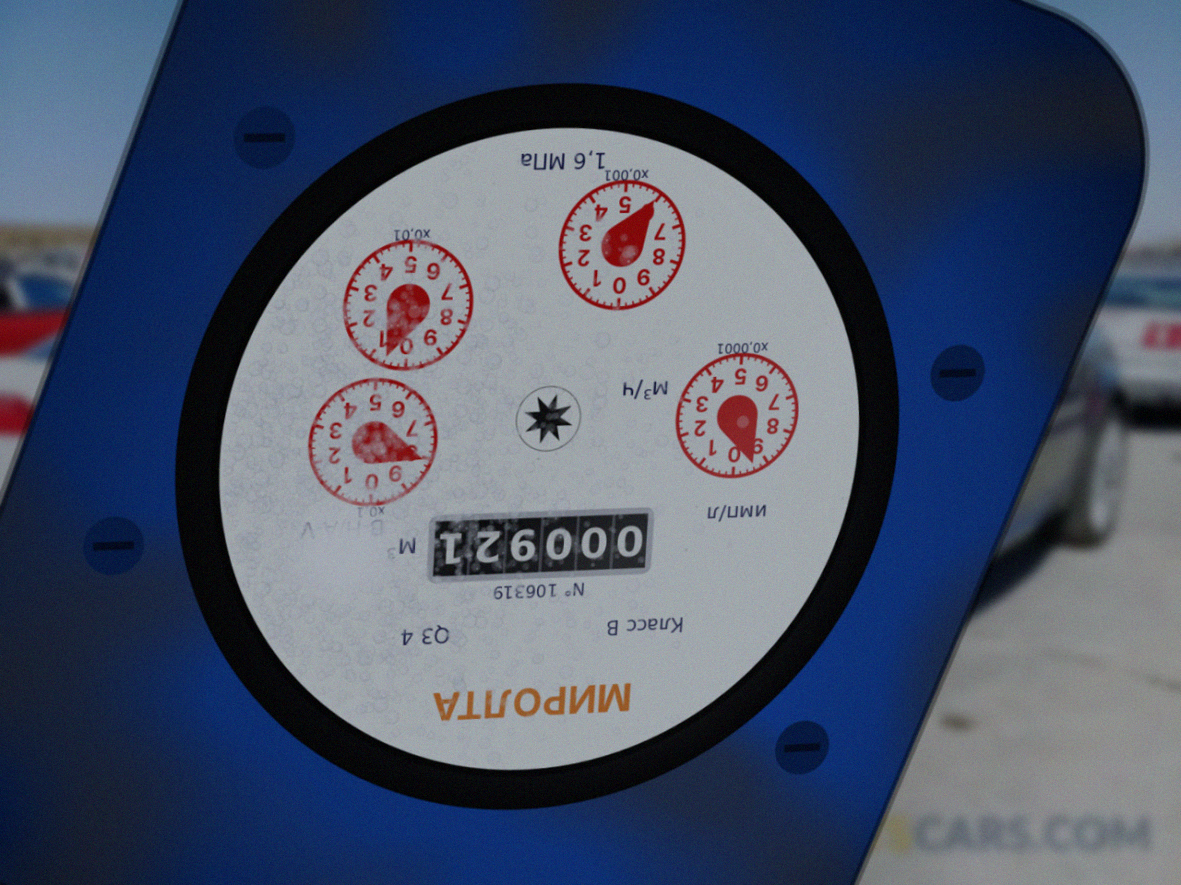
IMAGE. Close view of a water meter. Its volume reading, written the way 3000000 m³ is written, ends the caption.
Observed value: 921.8059 m³
